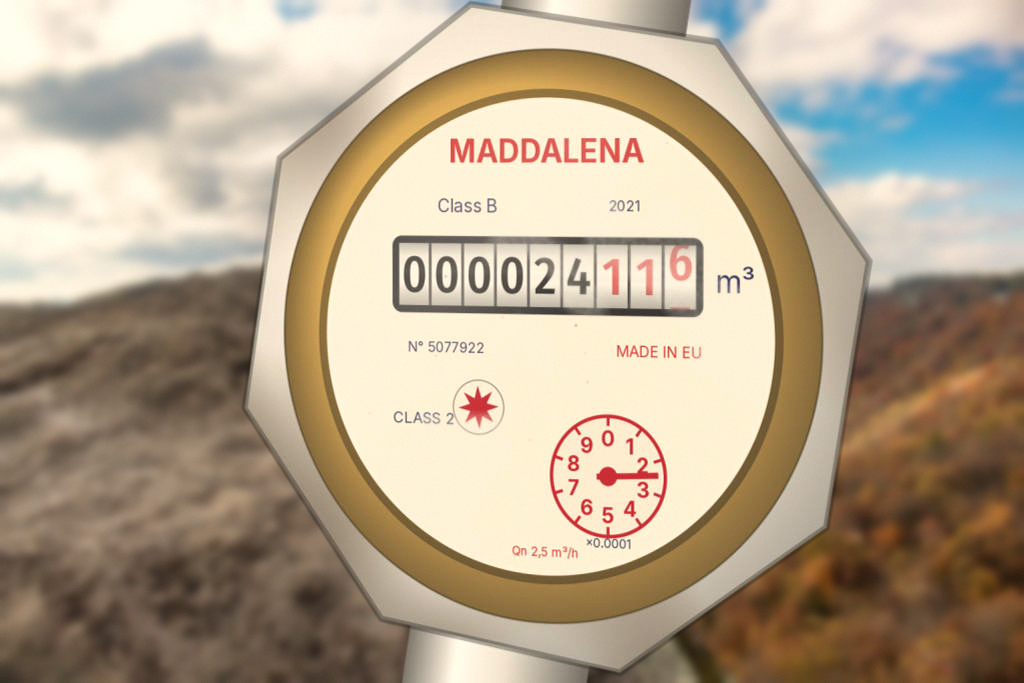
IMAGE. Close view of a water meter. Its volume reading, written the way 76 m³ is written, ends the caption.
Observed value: 24.1162 m³
